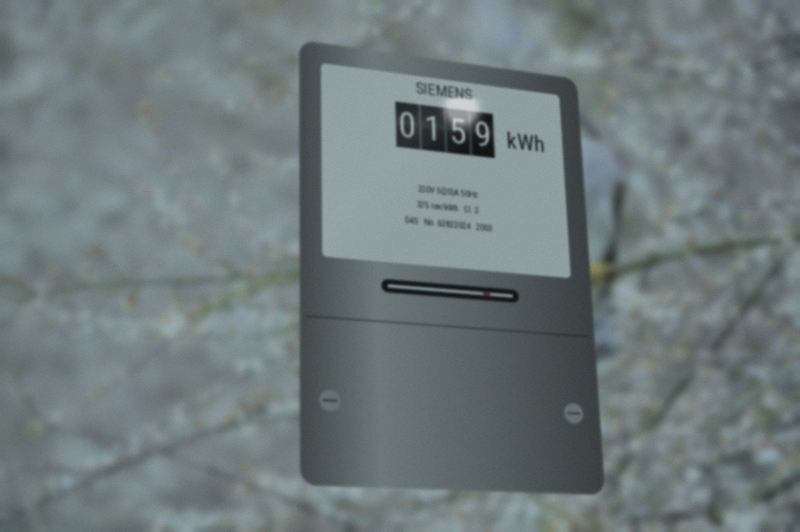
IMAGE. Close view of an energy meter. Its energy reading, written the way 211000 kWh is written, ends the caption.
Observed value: 159 kWh
